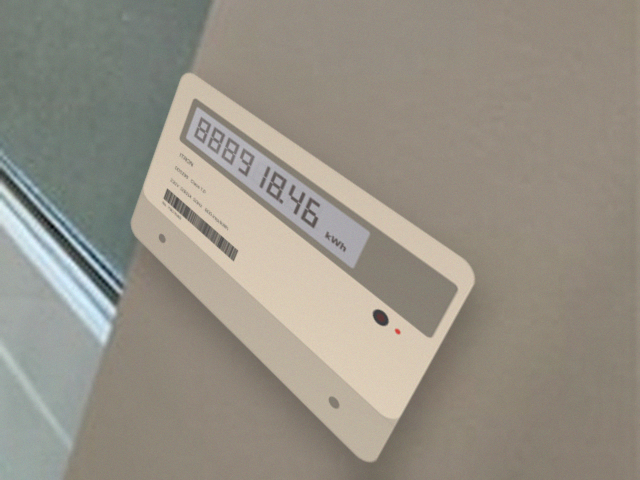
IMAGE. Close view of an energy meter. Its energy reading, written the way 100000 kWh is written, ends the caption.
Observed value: 888918.46 kWh
